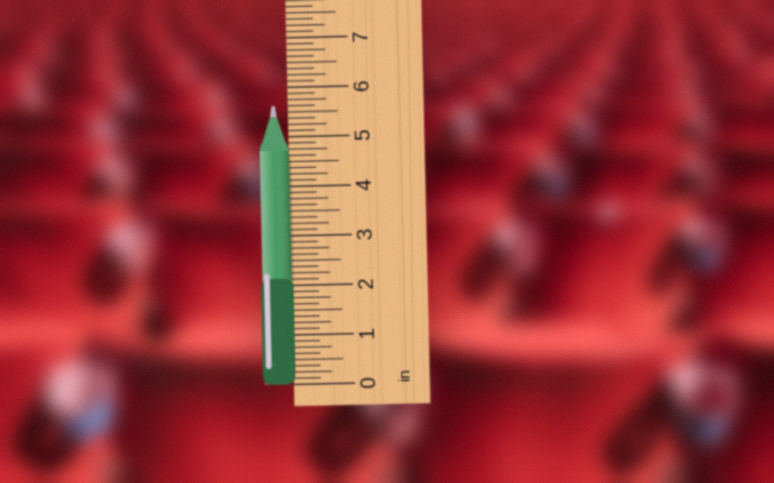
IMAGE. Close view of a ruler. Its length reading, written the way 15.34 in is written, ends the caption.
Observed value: 5.625 in
